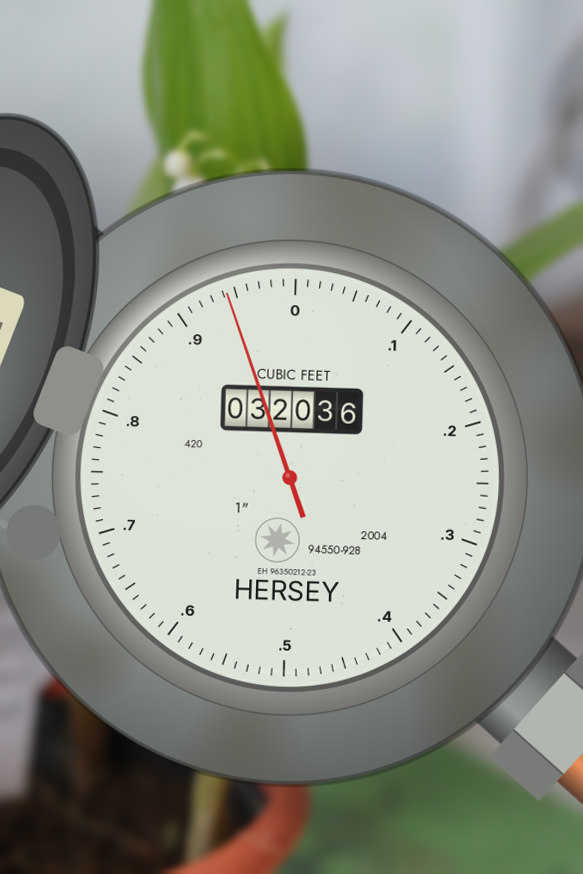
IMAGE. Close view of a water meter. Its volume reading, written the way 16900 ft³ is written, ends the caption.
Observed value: 32035.94 ft³
